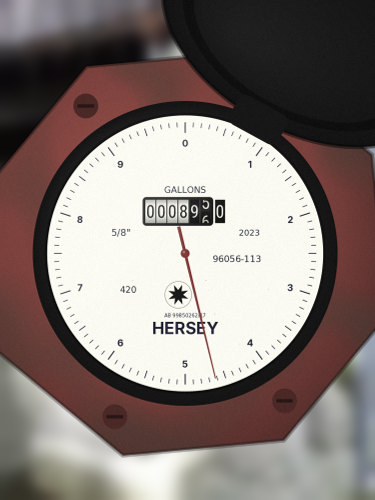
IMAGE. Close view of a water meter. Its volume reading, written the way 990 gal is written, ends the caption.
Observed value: 8954.6 gal
